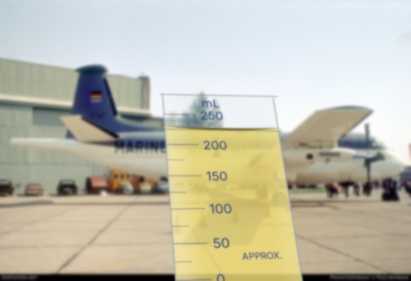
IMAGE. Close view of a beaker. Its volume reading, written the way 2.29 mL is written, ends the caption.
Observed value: 225 mL
